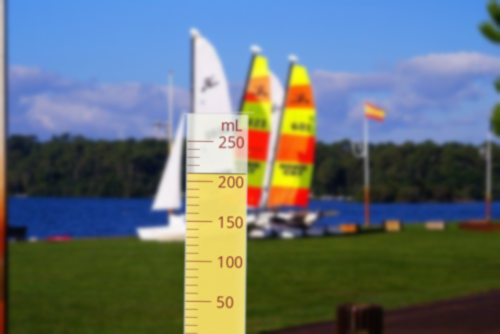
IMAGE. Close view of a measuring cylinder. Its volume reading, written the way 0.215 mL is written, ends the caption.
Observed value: 210 mL
